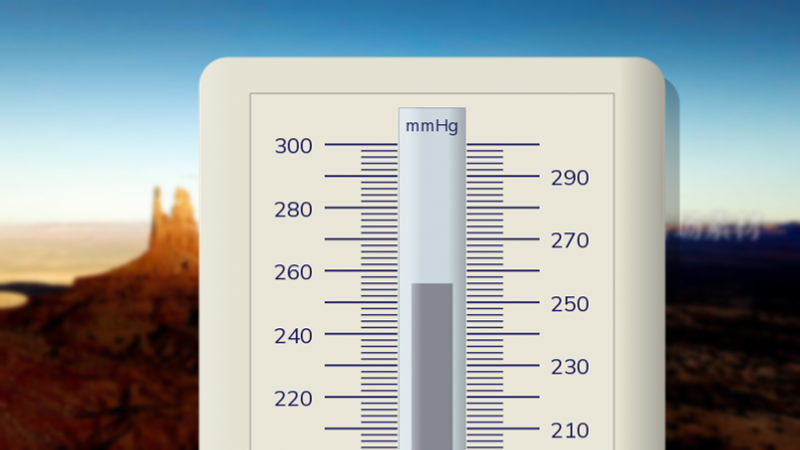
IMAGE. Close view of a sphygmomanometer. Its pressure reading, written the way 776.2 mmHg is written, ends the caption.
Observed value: 256 mmHg
